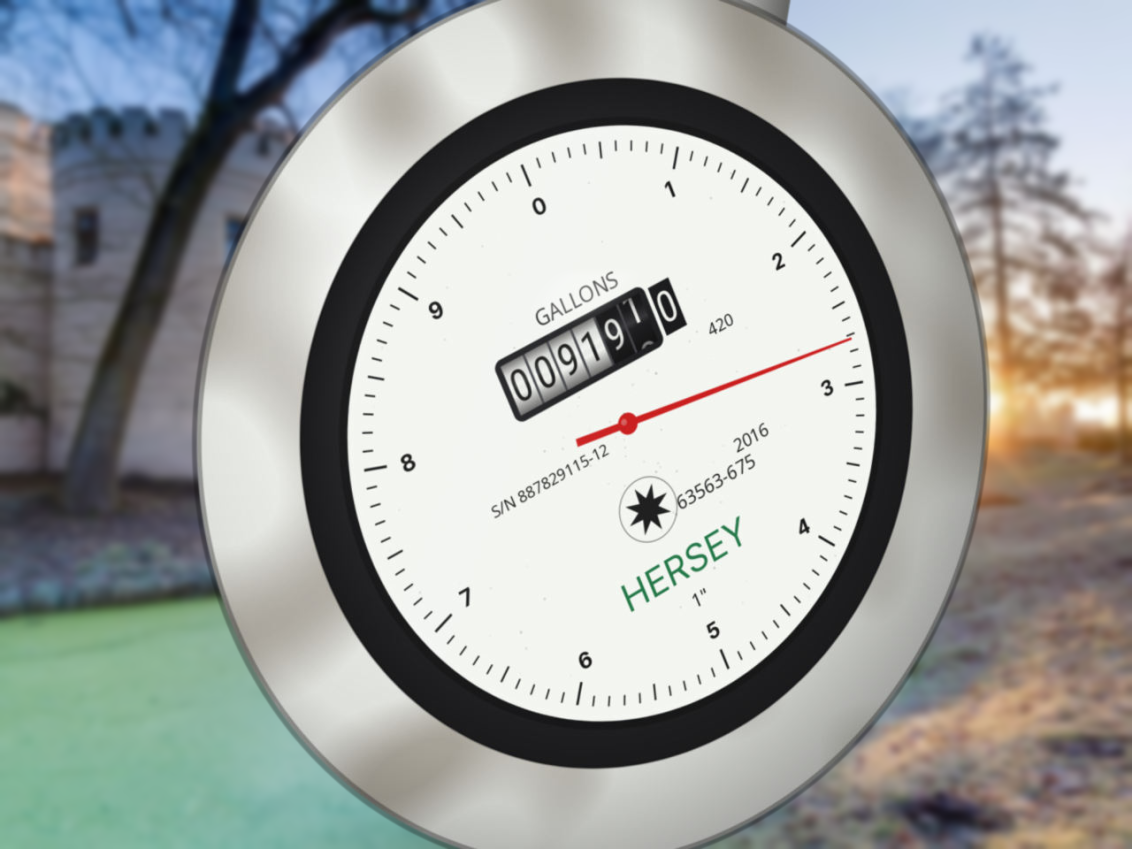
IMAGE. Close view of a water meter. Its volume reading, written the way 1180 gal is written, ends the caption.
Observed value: 91912.7 gal
